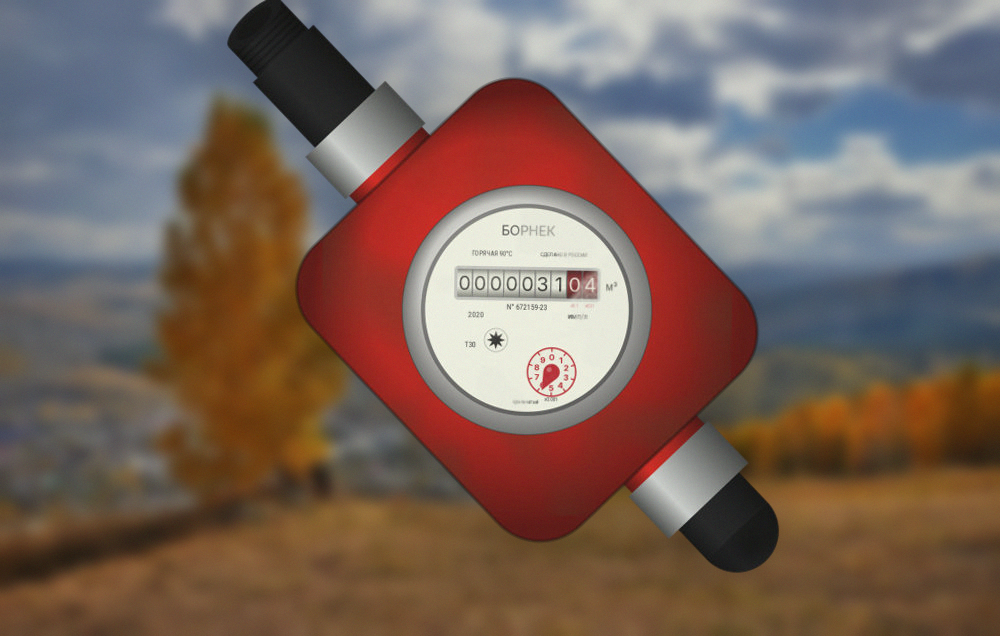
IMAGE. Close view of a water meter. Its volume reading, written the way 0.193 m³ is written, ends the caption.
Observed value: 31.045 m³
